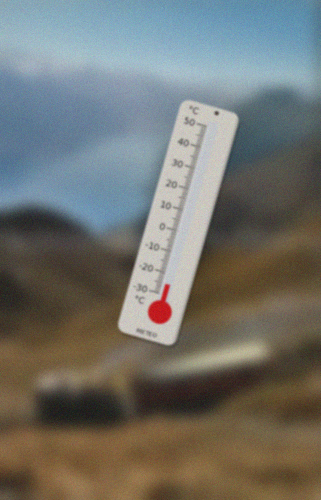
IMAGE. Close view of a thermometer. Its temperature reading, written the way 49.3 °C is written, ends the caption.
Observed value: -25 °C
